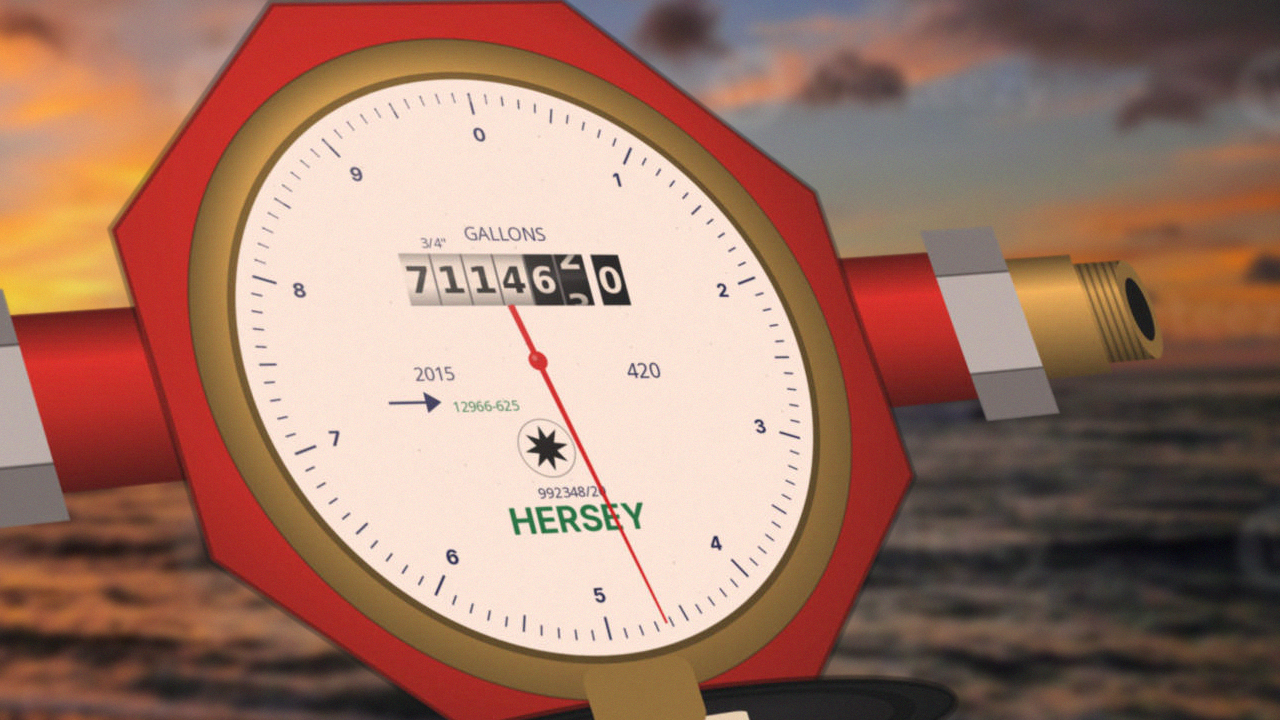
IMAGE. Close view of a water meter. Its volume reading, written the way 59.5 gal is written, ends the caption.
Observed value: 7114624.6 gal
